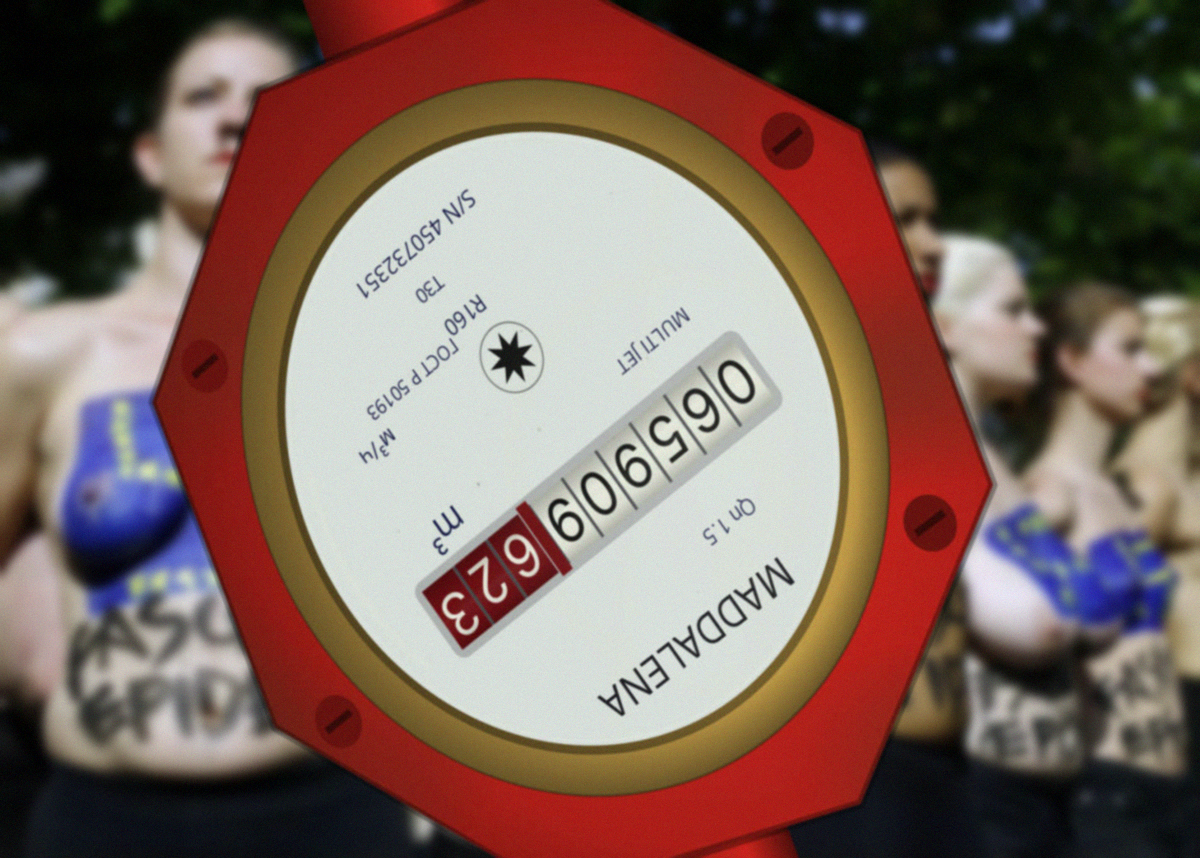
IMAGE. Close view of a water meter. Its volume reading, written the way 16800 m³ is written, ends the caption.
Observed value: 65909.623 m³
